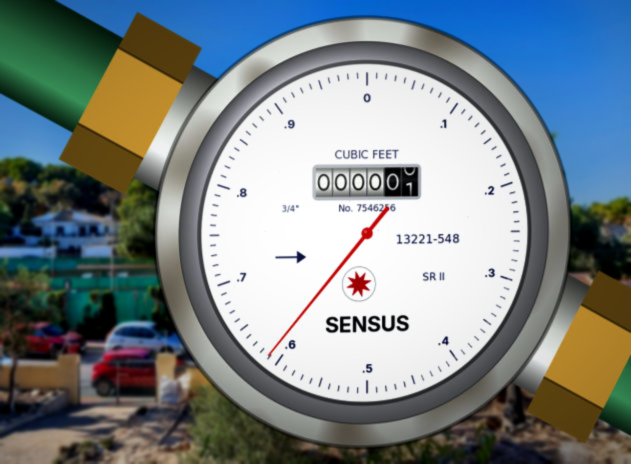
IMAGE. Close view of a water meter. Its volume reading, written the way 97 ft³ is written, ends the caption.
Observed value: 0.61 ft³
